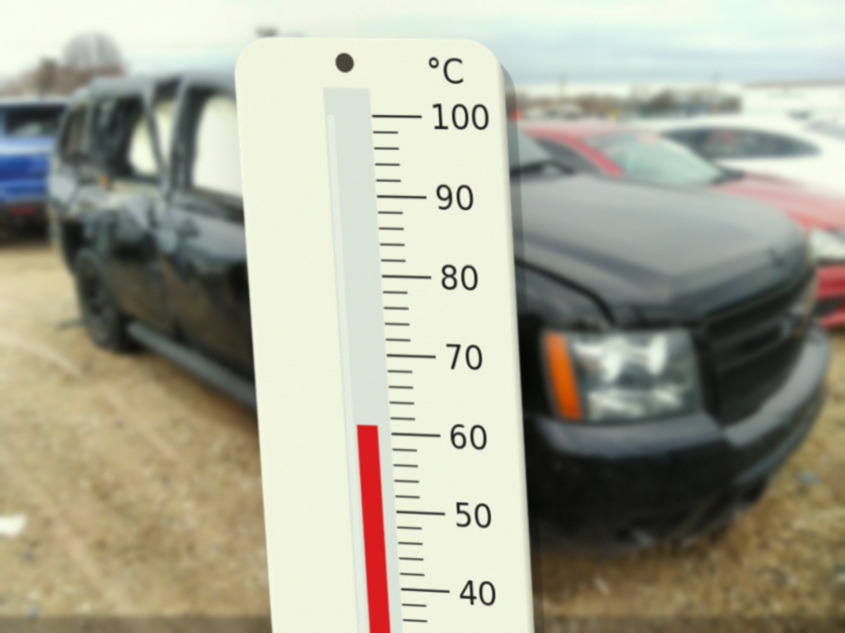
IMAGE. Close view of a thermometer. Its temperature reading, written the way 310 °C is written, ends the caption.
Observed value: 61 °C
